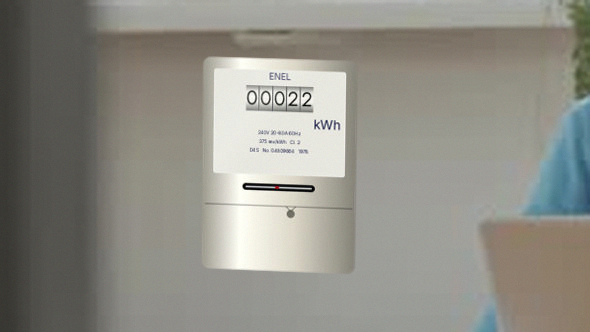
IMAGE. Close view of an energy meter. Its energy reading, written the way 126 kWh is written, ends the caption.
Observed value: 22 kWh
